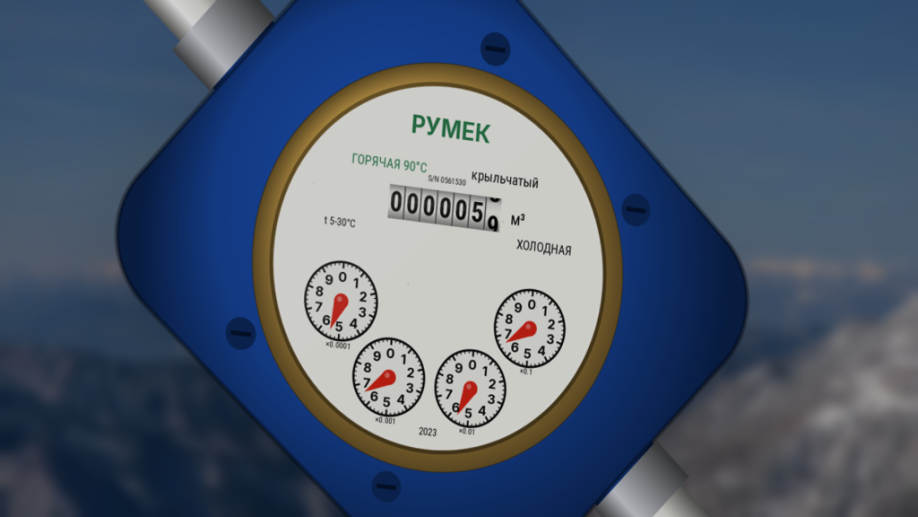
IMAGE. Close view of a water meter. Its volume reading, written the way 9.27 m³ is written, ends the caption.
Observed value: 58.6565 m³
